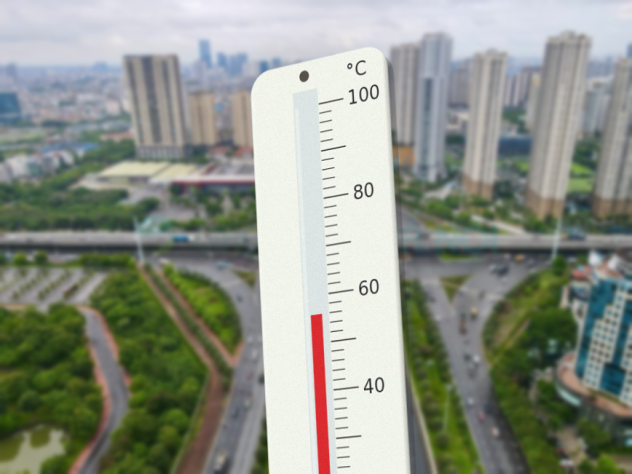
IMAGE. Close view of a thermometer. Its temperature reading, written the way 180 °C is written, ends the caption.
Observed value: 56 °C
